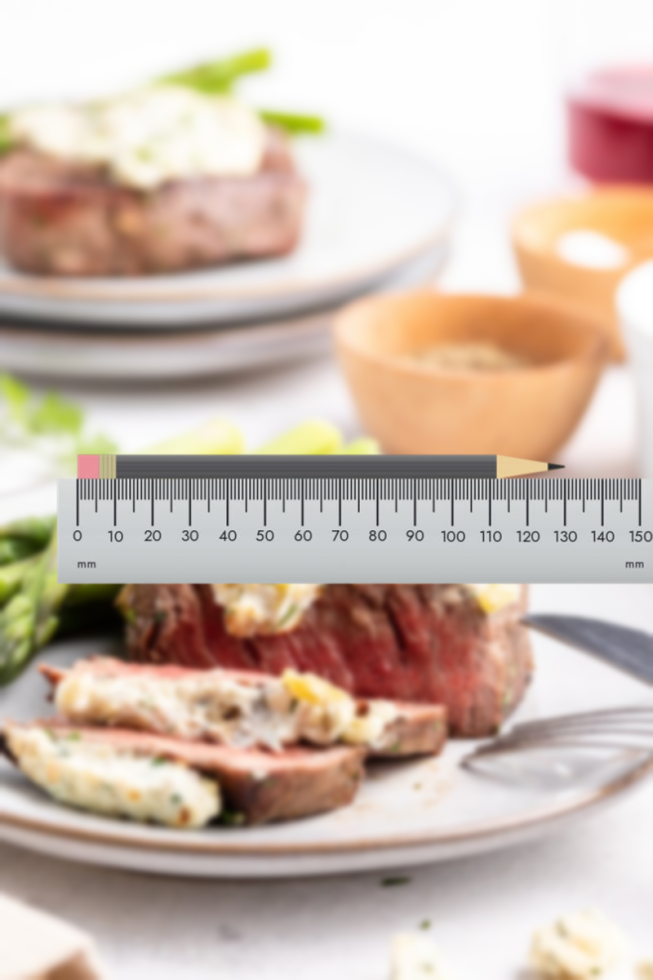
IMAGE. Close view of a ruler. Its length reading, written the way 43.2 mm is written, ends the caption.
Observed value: 130 mm
